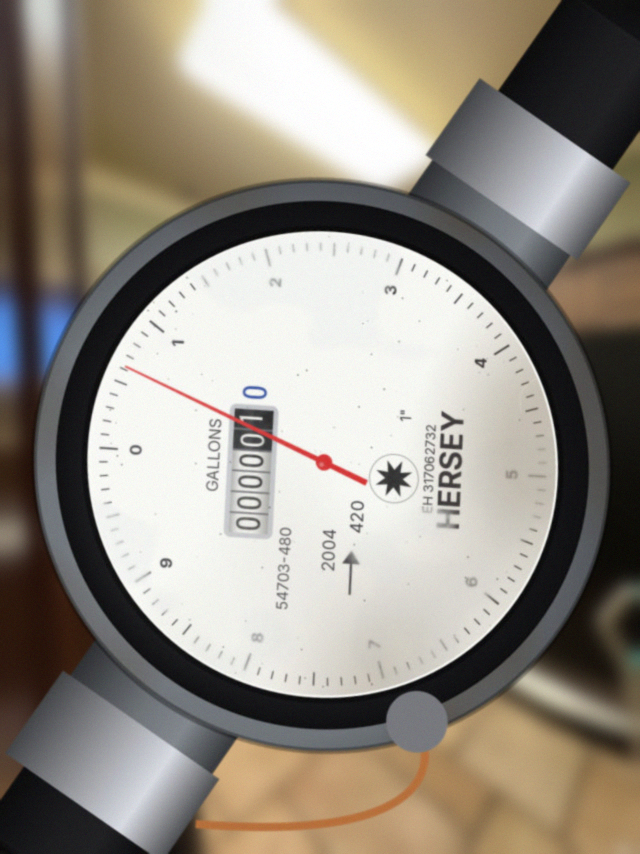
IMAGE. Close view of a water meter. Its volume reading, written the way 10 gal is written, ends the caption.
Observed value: 10.6 gal
